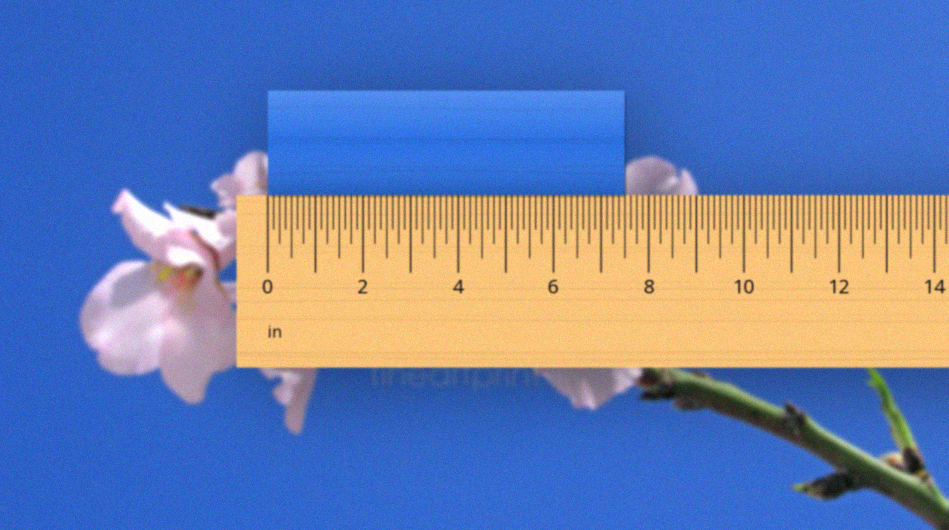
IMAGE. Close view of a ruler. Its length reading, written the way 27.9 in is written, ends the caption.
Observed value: 7.5 in
